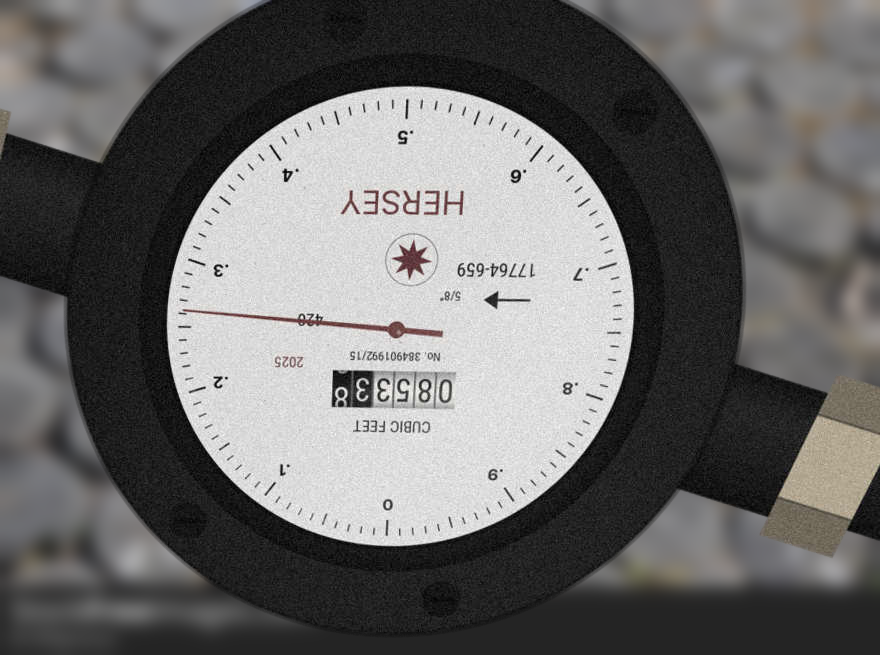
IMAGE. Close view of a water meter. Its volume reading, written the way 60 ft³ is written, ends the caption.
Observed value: 85338.26 ft³
